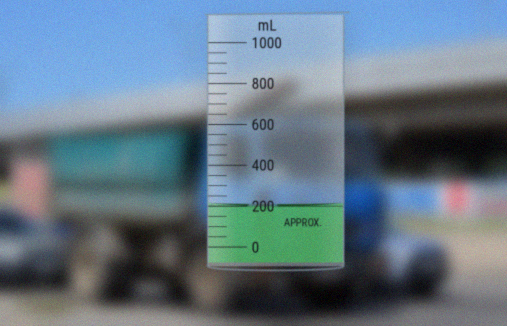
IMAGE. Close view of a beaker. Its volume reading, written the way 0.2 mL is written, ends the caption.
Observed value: 200 mL
